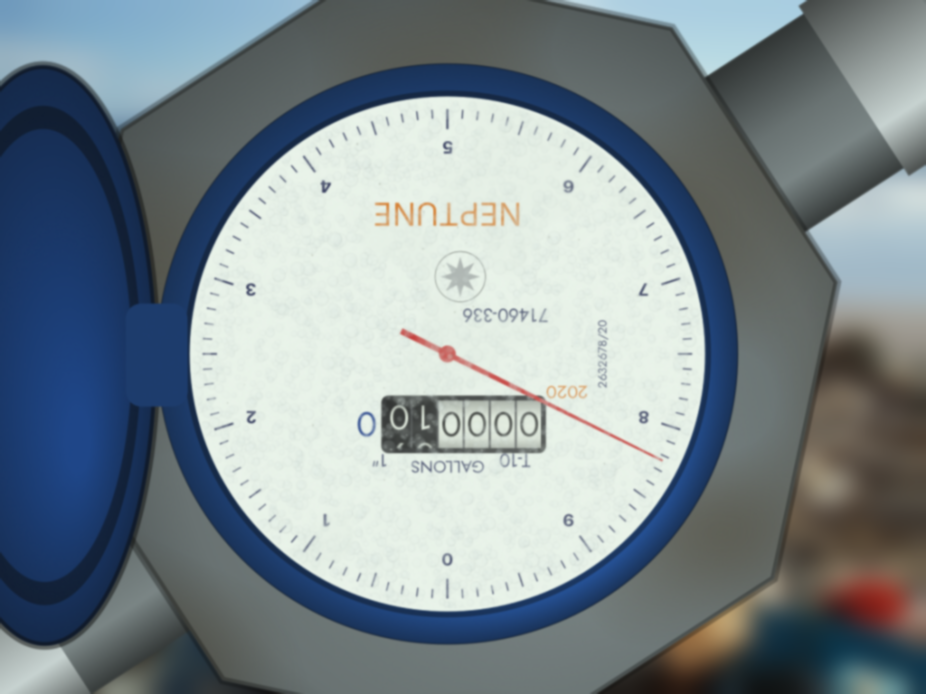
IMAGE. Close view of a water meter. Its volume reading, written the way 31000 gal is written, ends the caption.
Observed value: 98.2 gal
